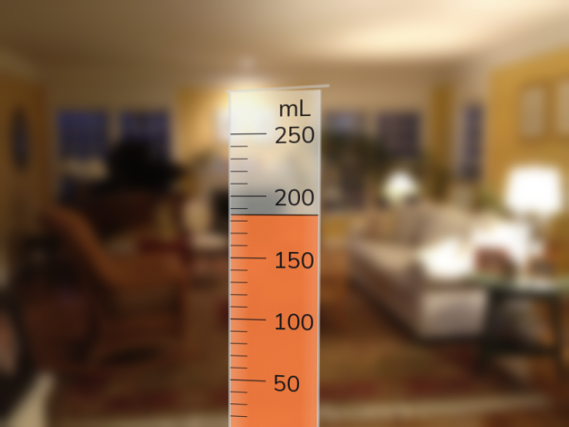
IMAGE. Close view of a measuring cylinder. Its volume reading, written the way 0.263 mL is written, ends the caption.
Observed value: 185 mL
